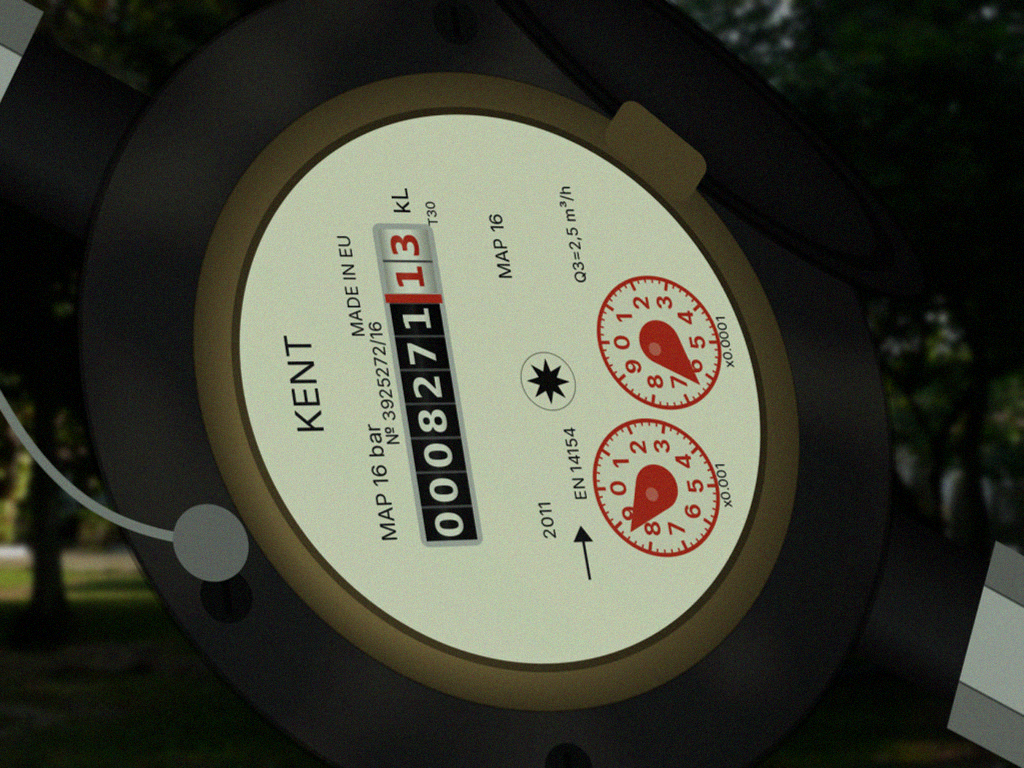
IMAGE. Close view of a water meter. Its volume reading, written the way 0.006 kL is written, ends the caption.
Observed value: 8271.1386 kL
